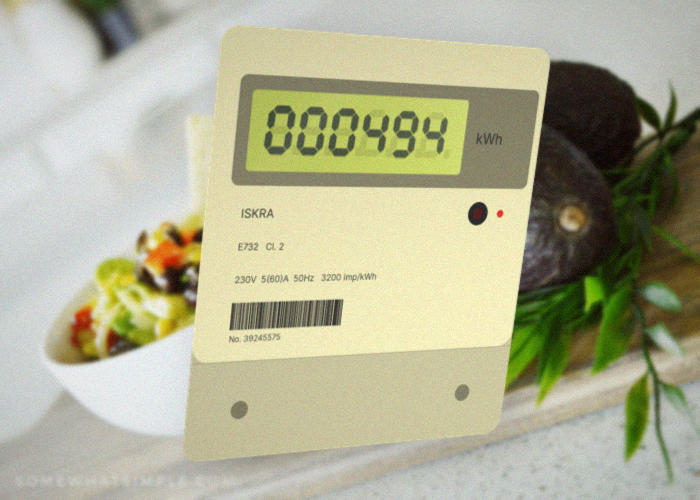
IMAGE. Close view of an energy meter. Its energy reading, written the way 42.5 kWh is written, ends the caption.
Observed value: 494 kWh
